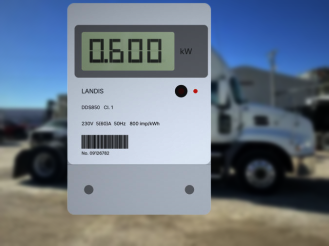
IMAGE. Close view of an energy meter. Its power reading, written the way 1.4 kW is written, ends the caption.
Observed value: 0.600 kW
